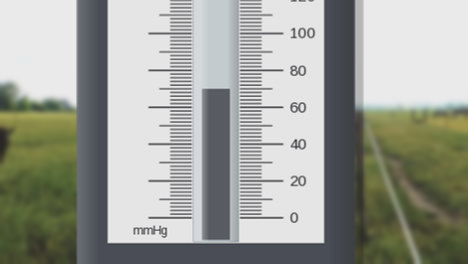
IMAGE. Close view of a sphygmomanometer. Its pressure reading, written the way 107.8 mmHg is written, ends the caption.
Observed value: 70 mmHg
